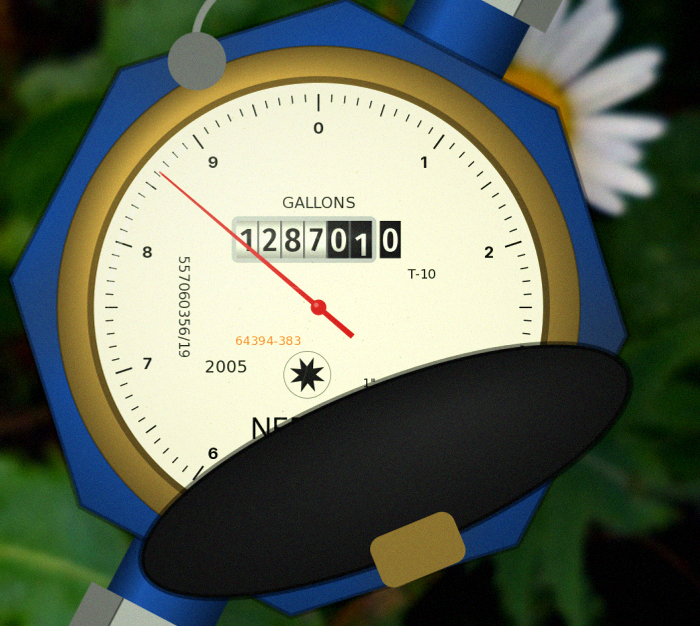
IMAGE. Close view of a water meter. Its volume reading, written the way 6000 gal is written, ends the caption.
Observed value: 1287008.6 gal
